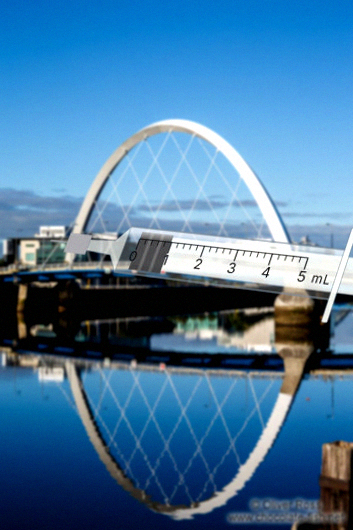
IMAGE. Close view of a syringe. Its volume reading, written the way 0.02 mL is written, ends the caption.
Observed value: 0 mL
